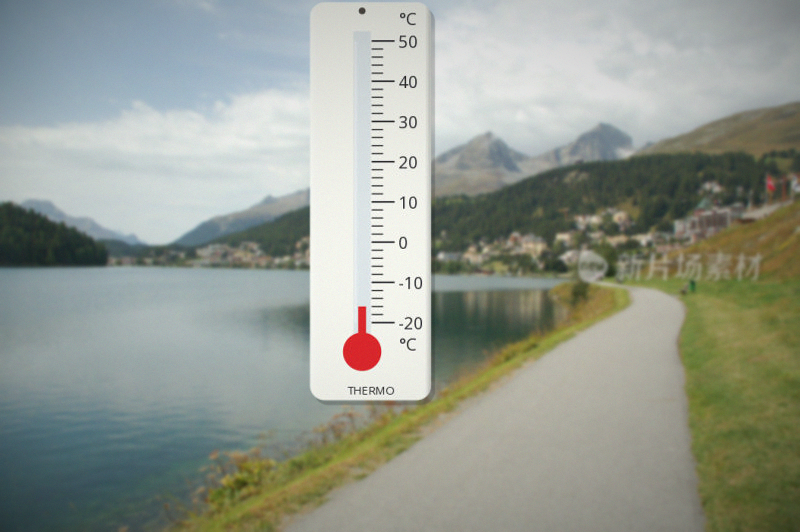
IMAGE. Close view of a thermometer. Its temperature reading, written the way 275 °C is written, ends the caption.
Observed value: -16 °C
